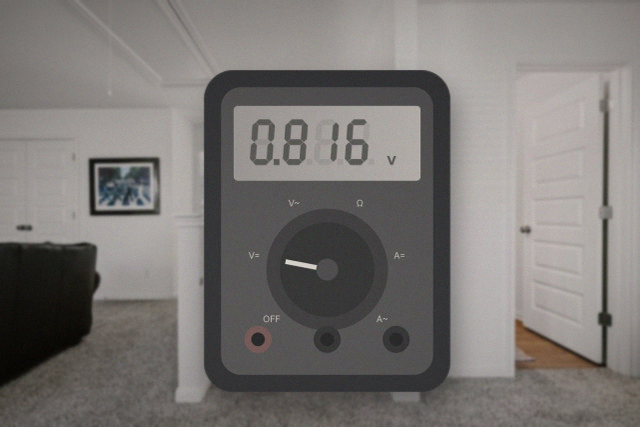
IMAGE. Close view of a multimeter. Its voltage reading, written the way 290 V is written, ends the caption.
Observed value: 0.816 V
